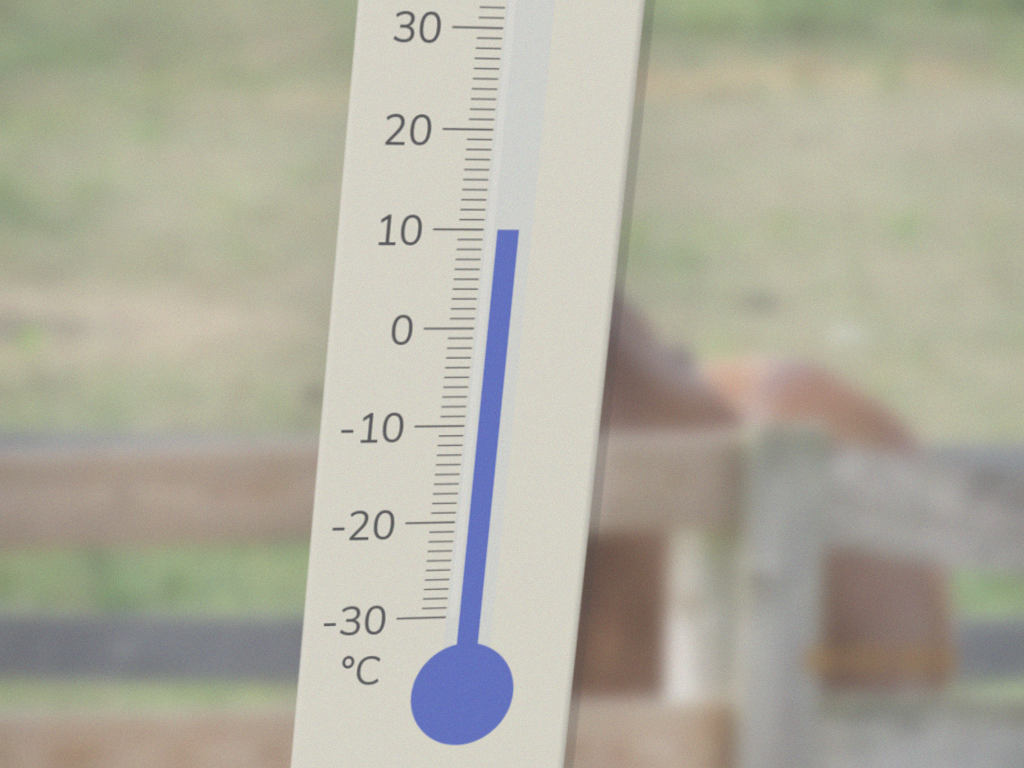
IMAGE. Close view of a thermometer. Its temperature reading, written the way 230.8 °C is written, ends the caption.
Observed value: 10 °C
